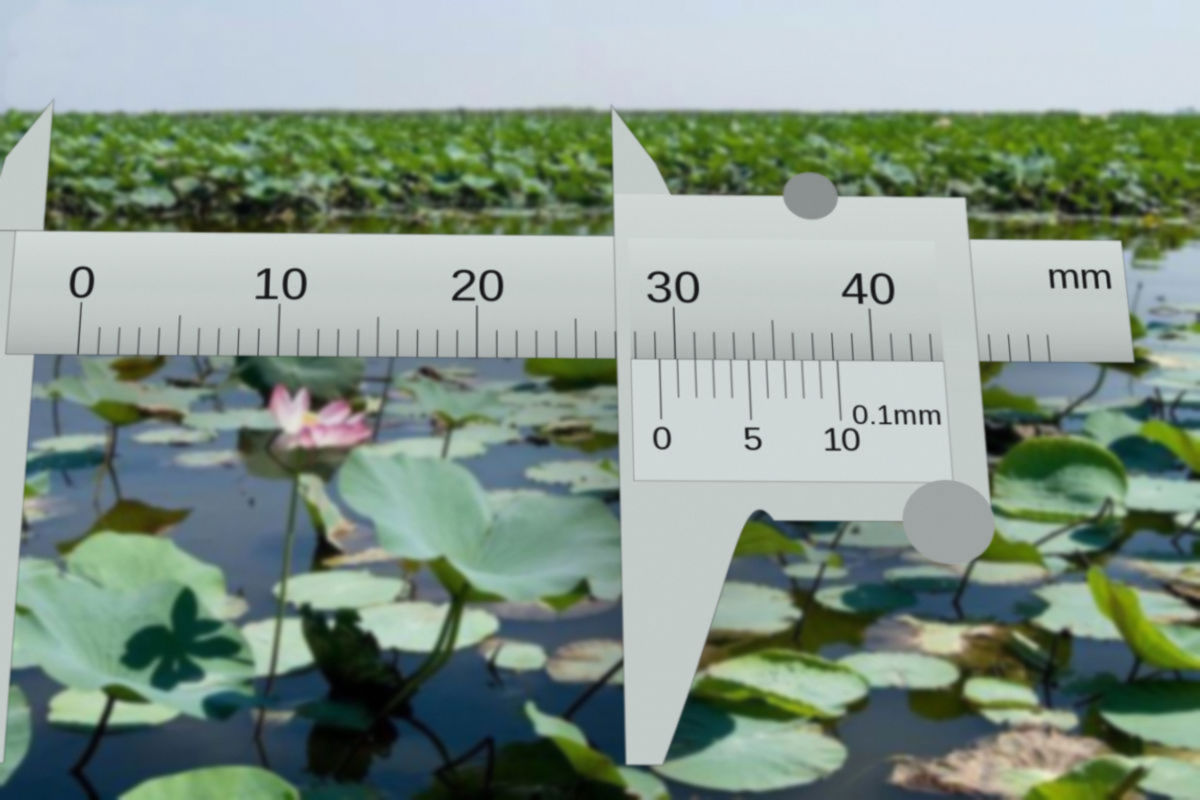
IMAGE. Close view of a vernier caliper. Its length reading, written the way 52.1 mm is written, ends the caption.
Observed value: 29.2 mm
